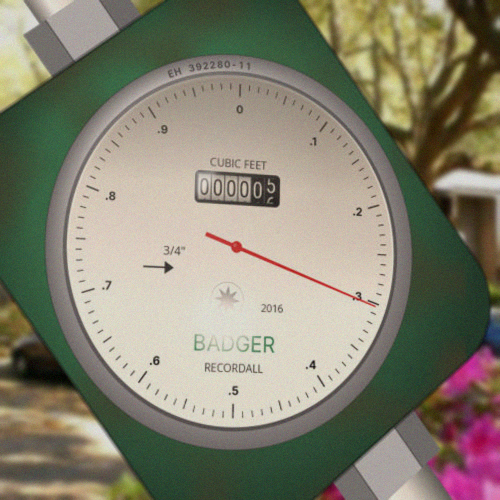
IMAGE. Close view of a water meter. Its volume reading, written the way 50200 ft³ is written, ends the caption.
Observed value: 5.30 ft³
